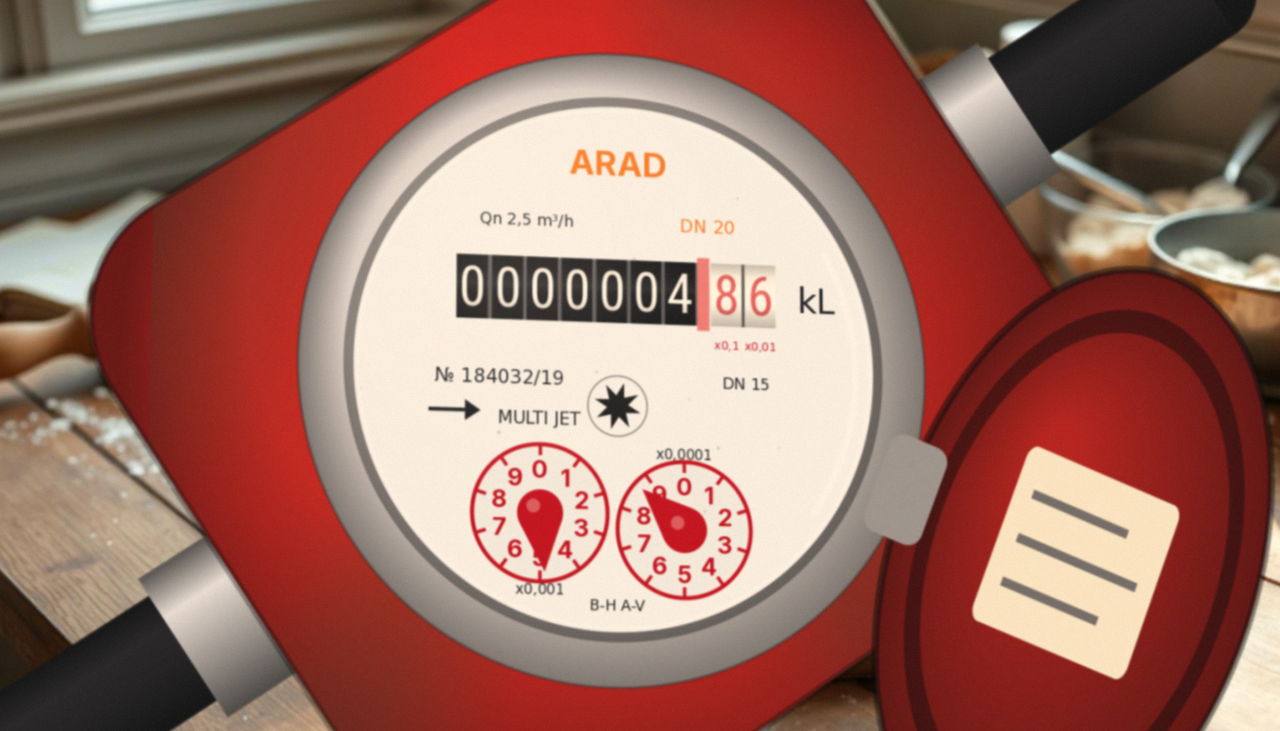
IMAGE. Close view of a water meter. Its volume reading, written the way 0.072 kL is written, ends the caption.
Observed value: 4.8648 kL
